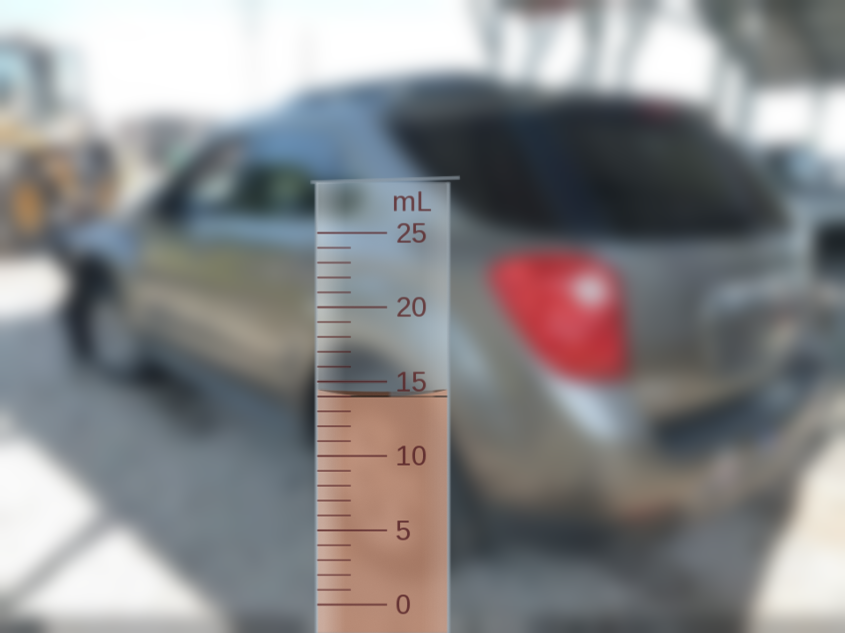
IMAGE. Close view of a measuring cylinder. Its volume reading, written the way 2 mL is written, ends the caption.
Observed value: 14 mL
